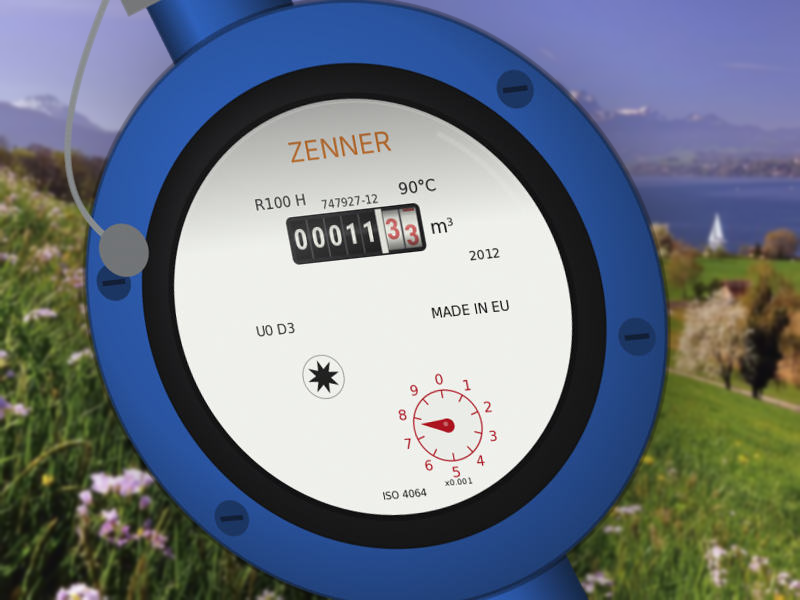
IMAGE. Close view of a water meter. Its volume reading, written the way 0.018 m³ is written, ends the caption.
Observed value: 11.327 m³
